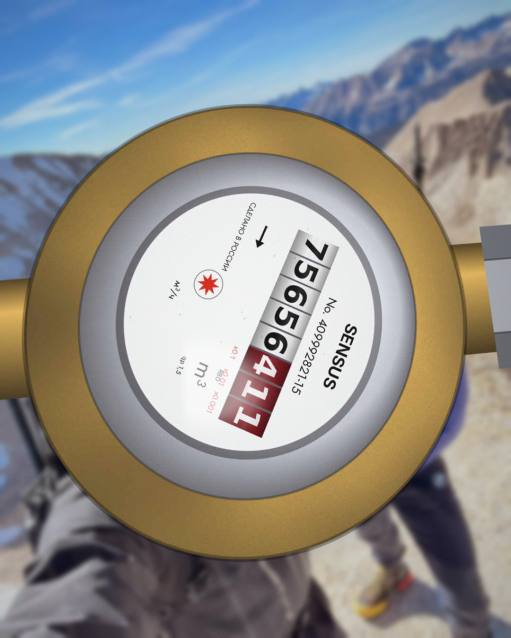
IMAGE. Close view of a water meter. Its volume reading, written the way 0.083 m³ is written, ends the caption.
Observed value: 75656.411 m³
